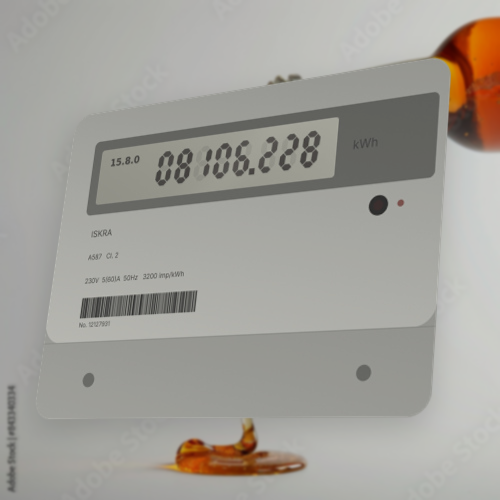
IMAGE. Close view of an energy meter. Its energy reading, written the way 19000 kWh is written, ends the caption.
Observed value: 8106.228 kWh
